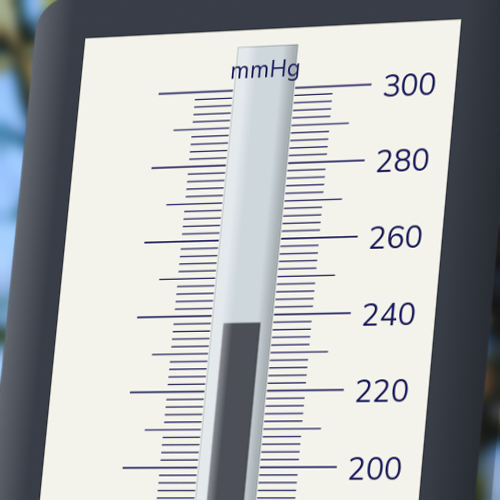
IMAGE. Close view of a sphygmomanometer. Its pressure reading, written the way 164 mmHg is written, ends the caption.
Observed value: 238 mmHg
